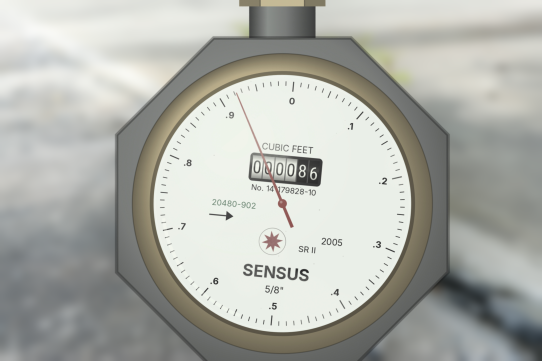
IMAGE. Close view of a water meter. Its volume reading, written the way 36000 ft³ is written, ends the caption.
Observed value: 85.92 ft³
